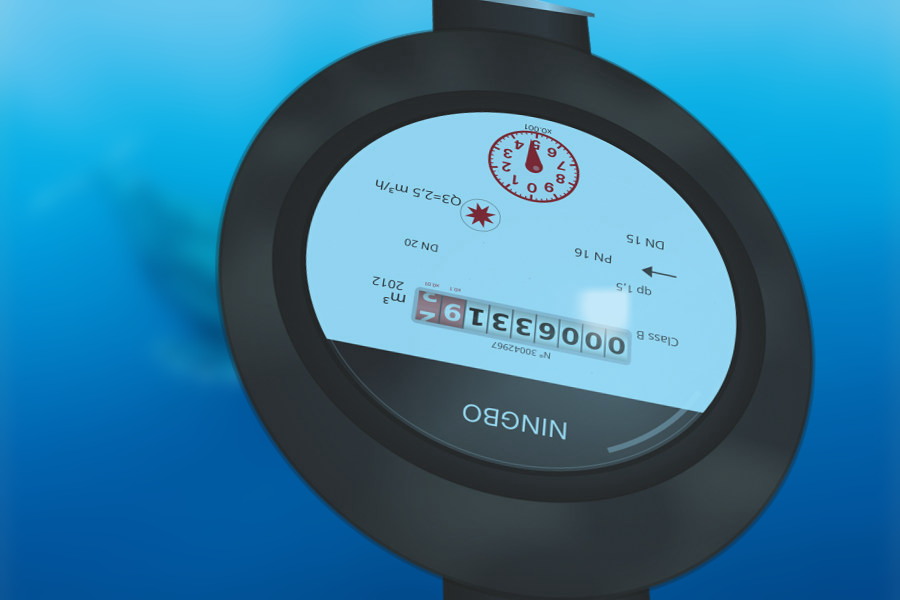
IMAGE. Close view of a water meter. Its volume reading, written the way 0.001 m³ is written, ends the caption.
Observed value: 6331.924 m³
